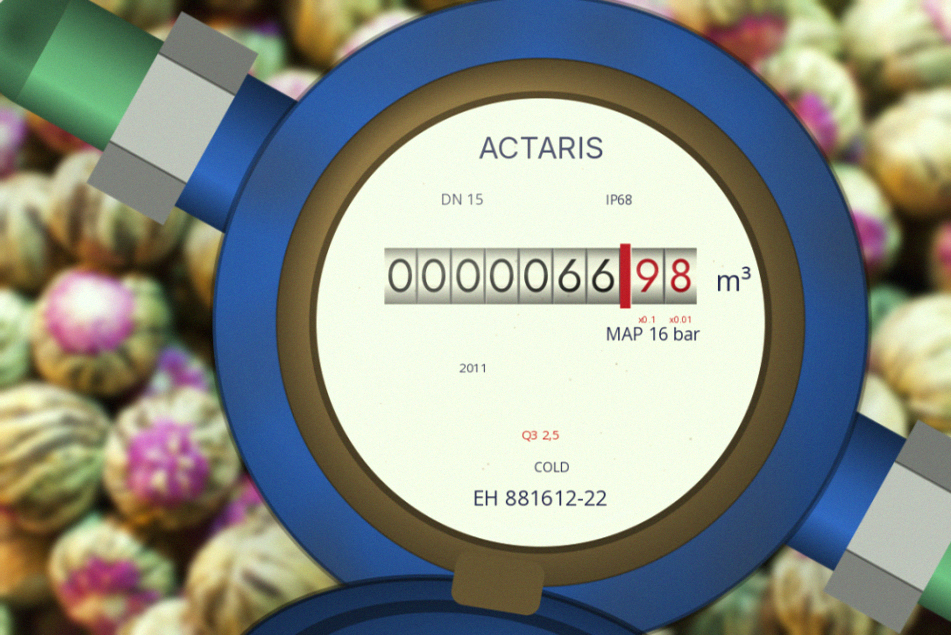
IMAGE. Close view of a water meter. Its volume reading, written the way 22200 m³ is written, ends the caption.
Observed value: 66.98 m³
